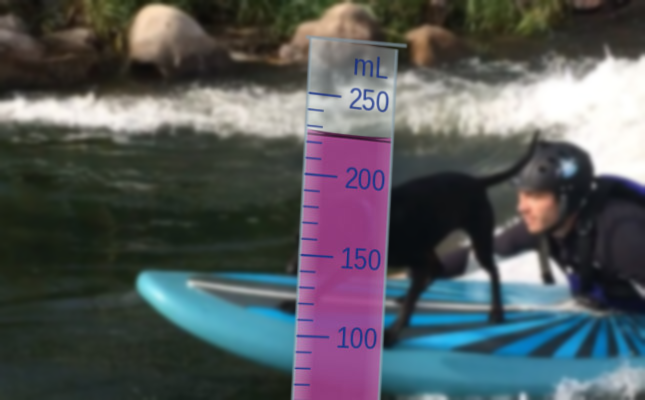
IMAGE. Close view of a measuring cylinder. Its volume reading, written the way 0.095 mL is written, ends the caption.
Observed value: 225 mL
